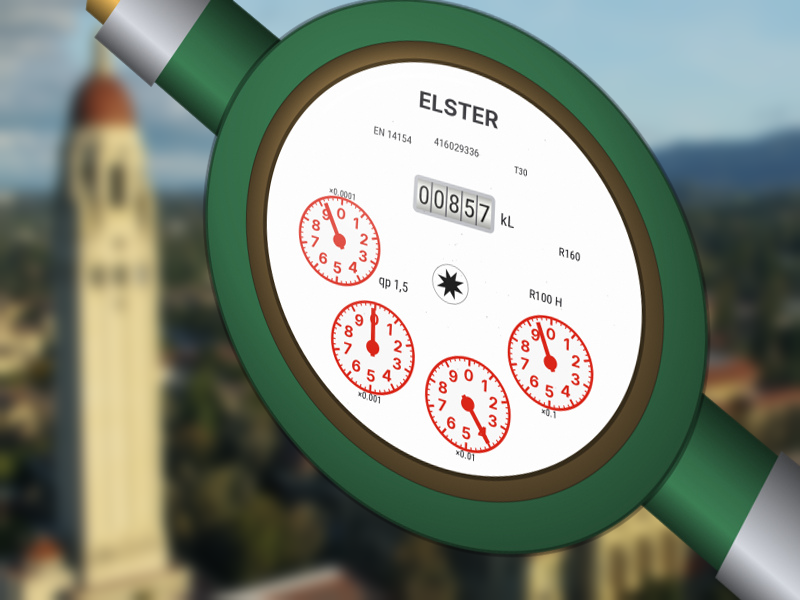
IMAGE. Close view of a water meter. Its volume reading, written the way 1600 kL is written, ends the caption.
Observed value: 856.9399 kL
